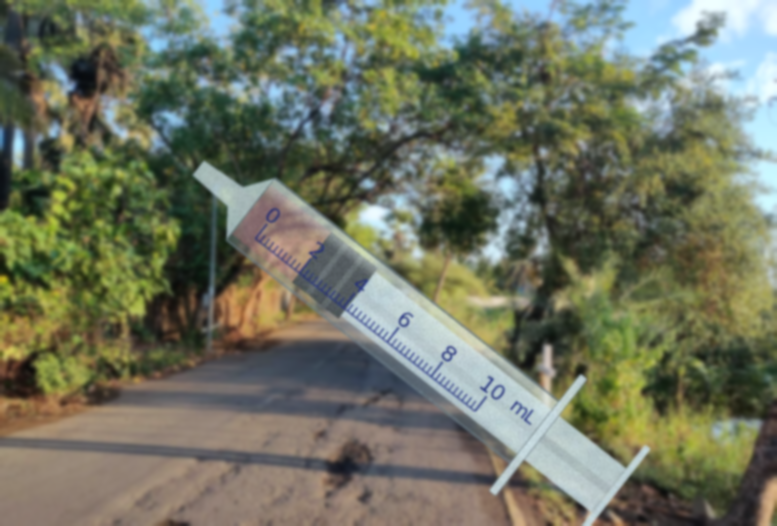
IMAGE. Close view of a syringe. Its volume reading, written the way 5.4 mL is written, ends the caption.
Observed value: 2 mL
